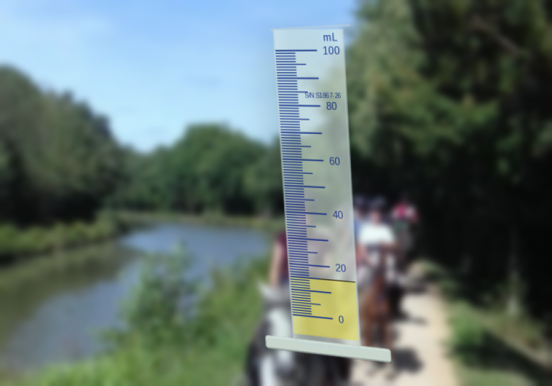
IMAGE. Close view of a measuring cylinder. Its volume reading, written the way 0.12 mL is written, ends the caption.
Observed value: 15 mL
